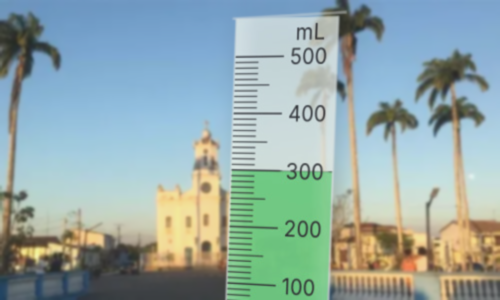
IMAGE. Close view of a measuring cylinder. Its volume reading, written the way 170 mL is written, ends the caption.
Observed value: 300 mL
